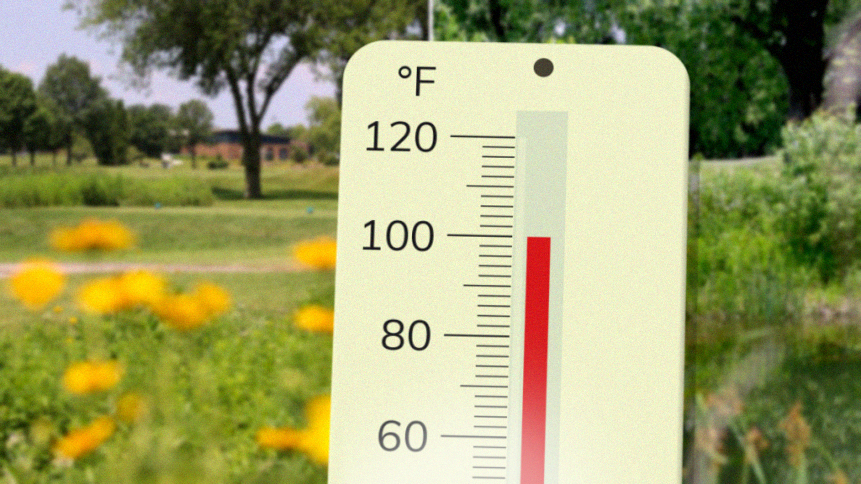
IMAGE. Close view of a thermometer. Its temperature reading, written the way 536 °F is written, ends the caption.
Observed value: 100 °F
